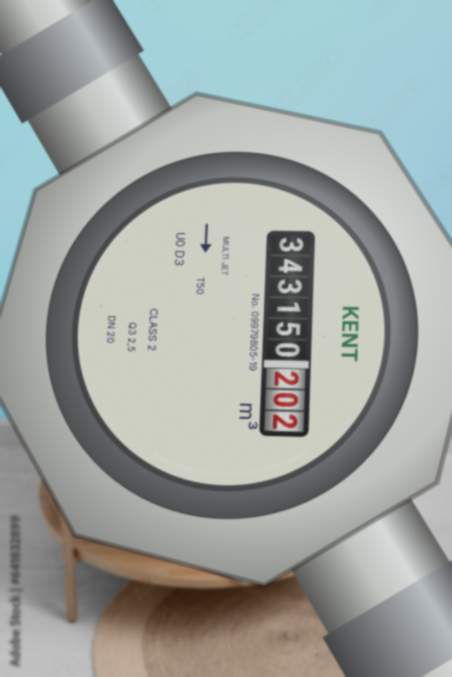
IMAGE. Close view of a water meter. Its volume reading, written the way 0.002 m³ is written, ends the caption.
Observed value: 343150.202 m³
